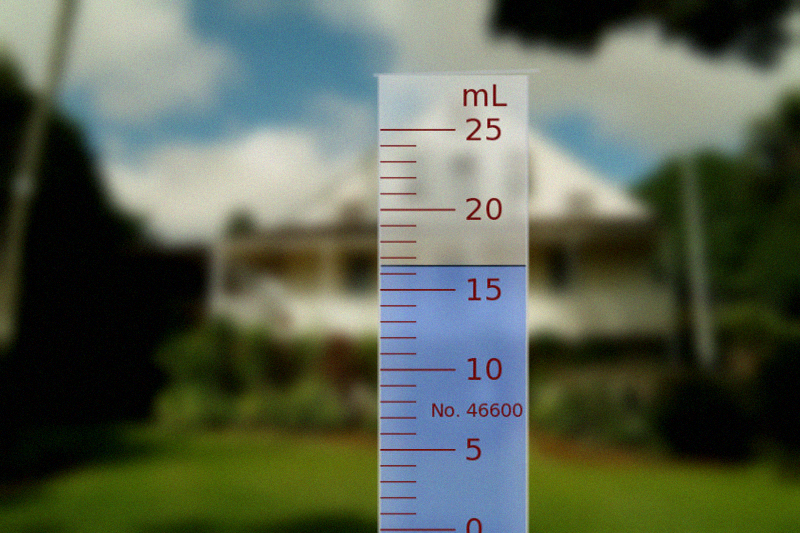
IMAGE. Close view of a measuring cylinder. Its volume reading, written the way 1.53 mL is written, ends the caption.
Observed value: 16.5 mL
